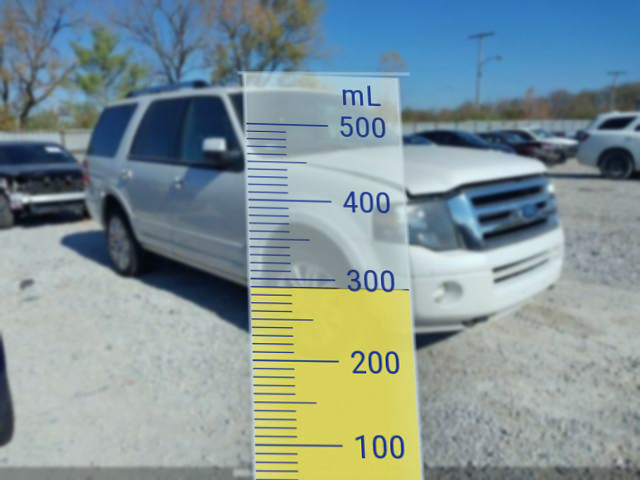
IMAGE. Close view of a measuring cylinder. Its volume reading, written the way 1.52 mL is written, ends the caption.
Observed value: 290 mL
